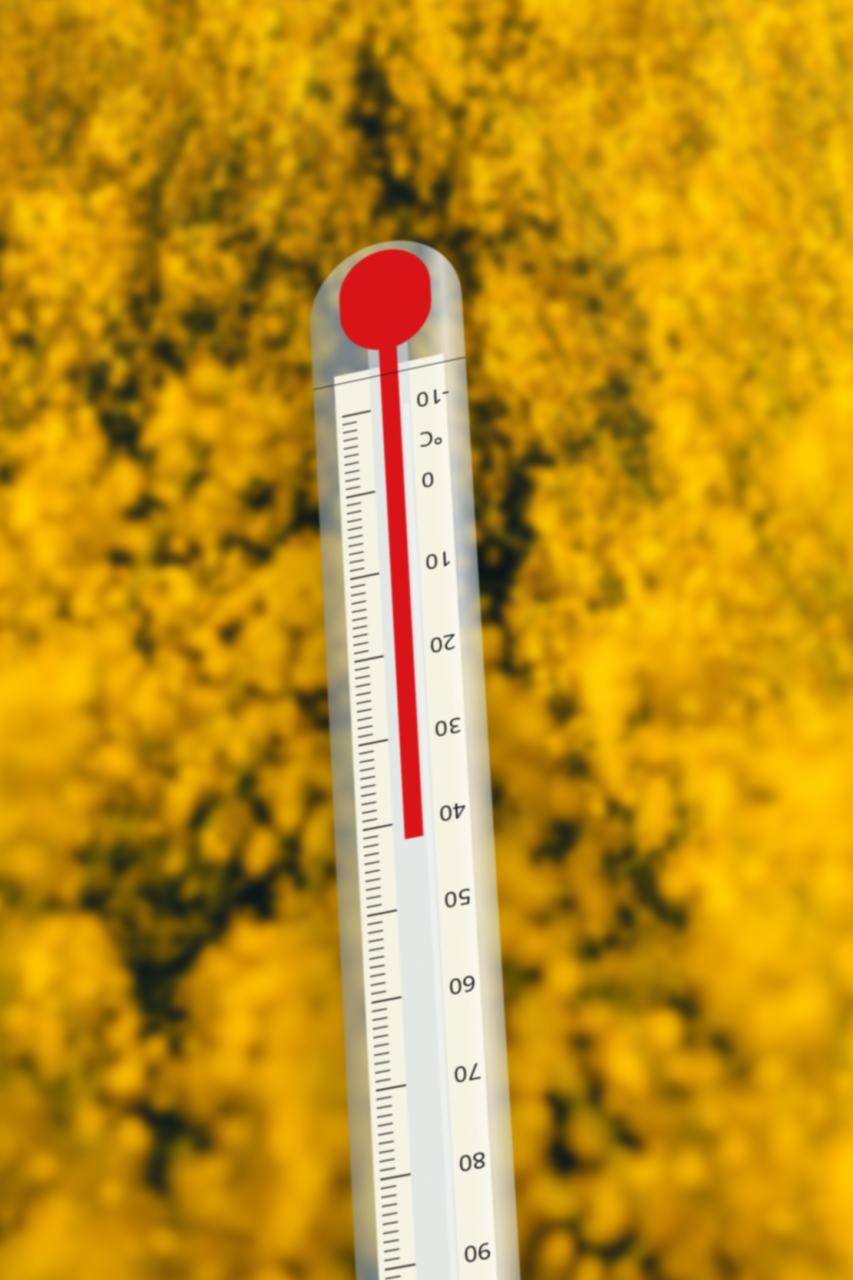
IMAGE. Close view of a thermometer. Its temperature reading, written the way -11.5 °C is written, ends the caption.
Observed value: 42 °C
